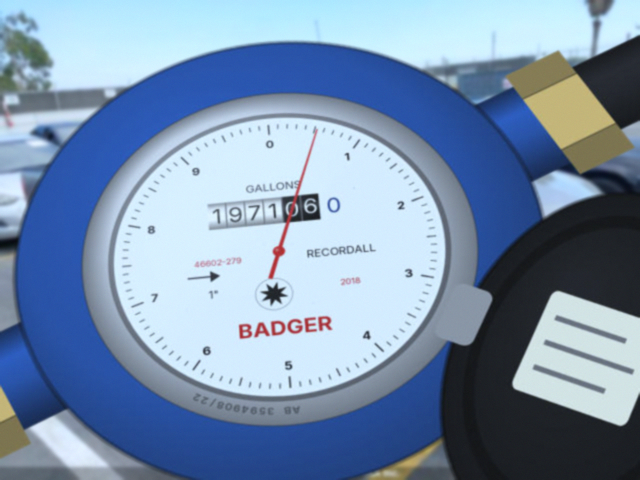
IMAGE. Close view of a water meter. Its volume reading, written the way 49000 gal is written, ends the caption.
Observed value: 1971060.5 gal
